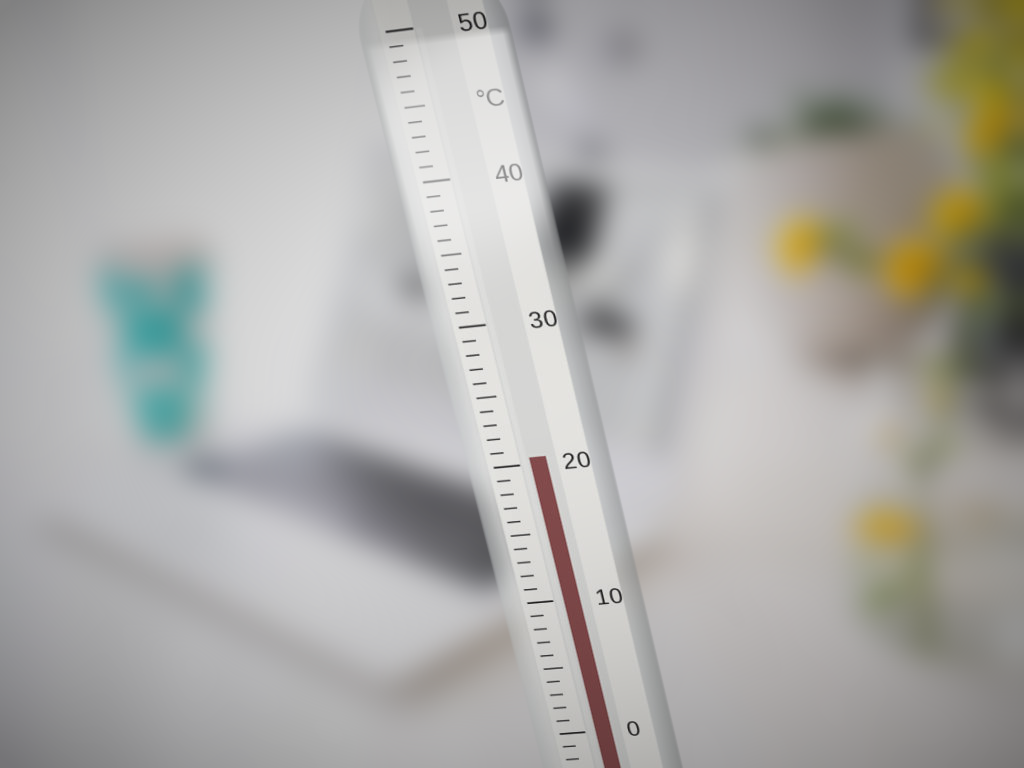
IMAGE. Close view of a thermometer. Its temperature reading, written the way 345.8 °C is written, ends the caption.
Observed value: 20.5 °C
